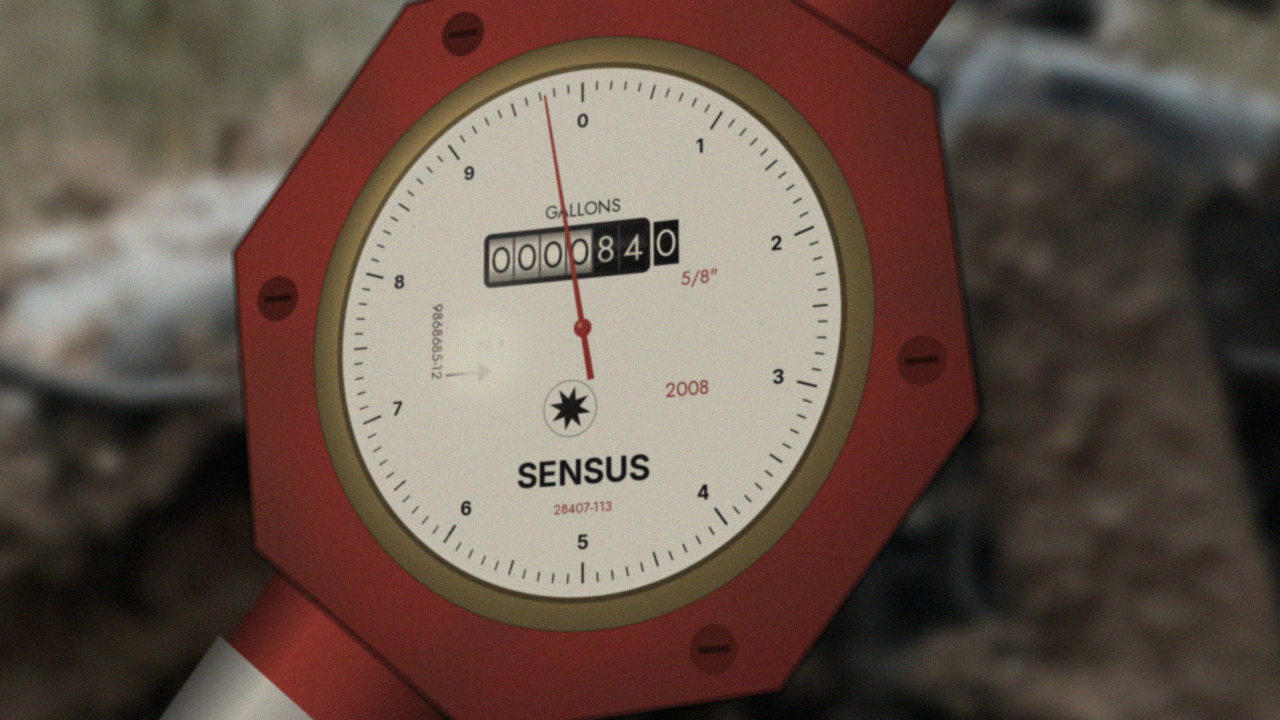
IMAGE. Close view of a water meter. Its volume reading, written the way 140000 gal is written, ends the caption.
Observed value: 839.7 gal
